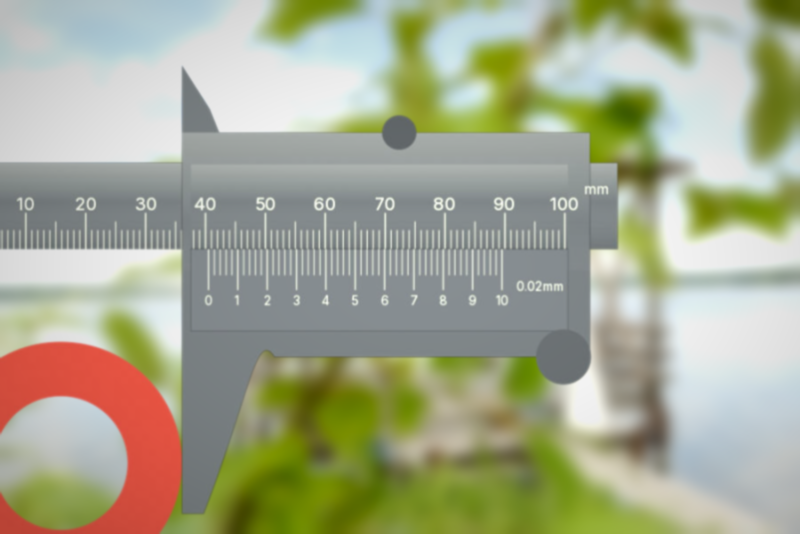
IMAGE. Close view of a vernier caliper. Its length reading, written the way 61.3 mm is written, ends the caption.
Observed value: 40.5 mm
